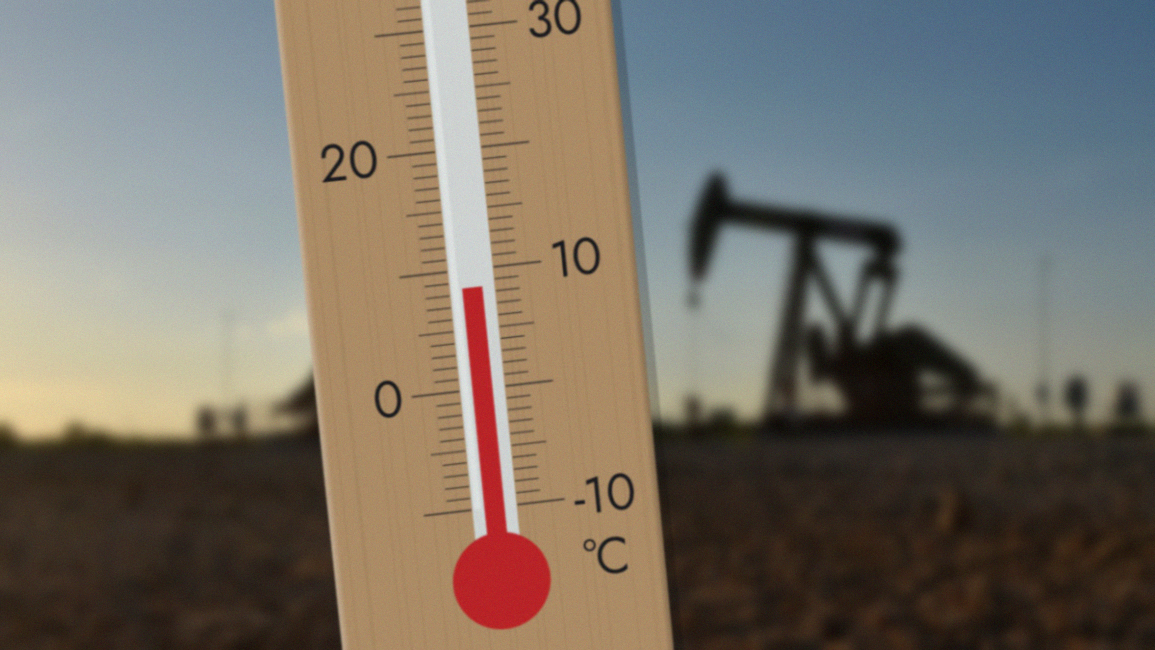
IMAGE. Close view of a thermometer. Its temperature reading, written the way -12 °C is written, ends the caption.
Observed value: 8.5 °C
